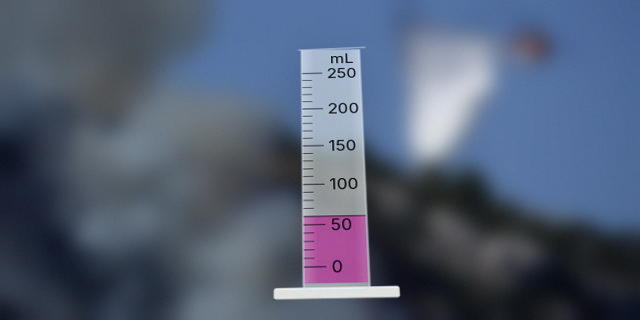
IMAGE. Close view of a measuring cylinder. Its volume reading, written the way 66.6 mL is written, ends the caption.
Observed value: 60 mL
